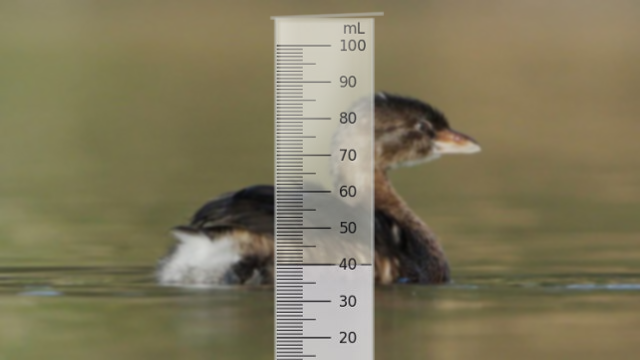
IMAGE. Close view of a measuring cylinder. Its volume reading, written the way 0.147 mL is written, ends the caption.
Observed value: 40 mL
